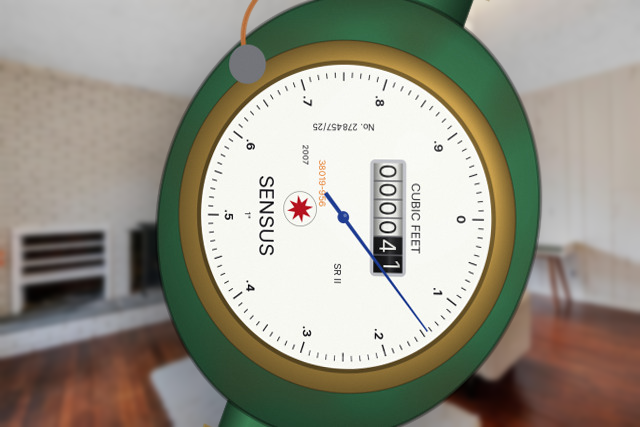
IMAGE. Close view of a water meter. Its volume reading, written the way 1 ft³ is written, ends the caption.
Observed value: 41.14 ft³
